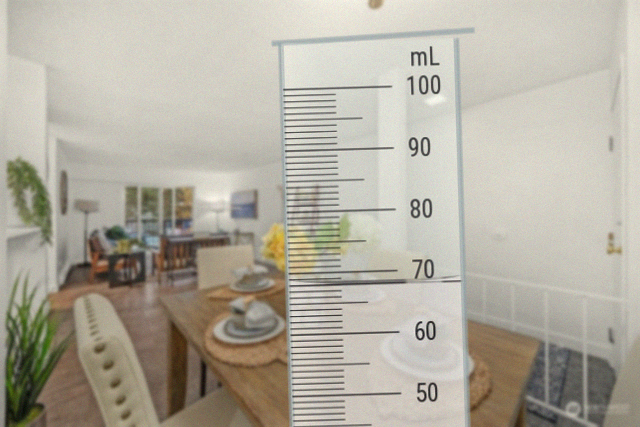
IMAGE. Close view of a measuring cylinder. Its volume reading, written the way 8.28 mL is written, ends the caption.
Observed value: 68 mL
